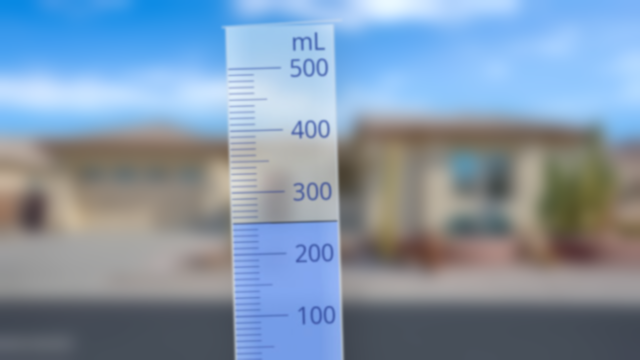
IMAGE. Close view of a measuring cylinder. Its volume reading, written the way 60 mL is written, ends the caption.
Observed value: 250 mL
